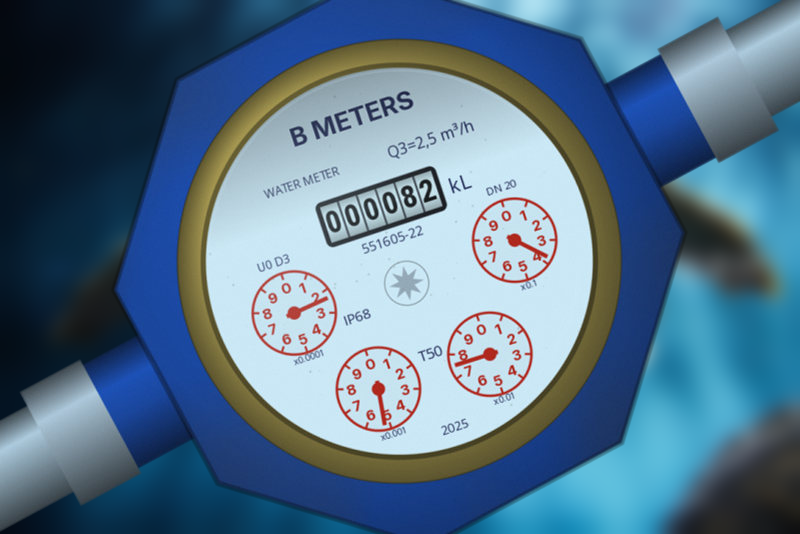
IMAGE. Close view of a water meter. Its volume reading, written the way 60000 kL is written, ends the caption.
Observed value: 82.3752 kL
